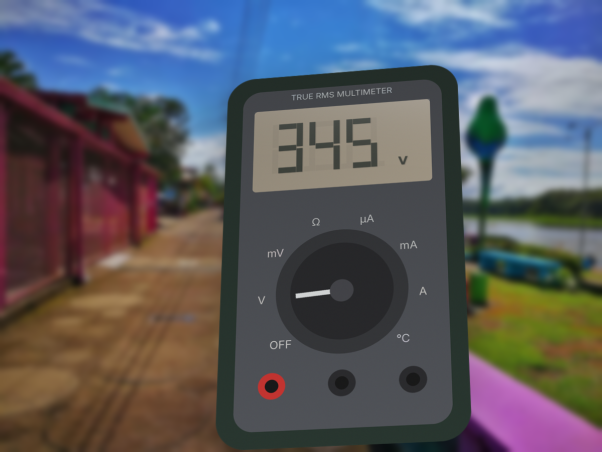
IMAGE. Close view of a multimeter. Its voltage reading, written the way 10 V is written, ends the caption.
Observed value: 345 V
